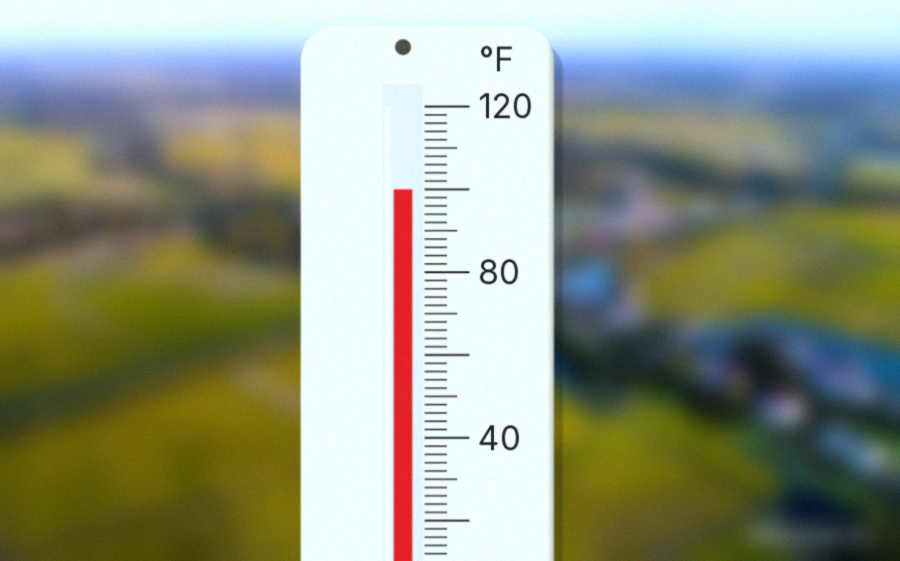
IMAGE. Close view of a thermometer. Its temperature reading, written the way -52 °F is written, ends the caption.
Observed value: 100 °F
